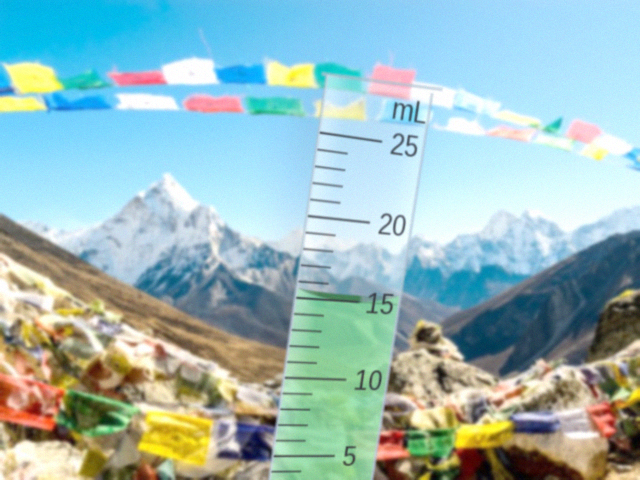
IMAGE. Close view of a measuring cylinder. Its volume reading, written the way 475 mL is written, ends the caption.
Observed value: 15 mL
